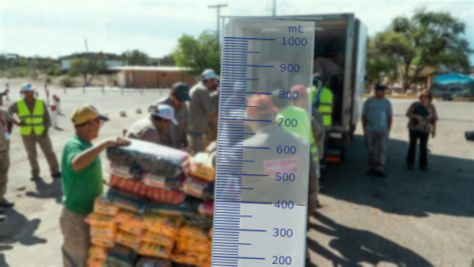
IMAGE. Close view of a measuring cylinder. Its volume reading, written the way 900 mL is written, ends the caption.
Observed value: 400 mL
